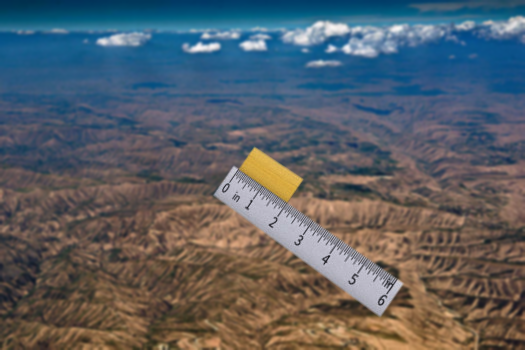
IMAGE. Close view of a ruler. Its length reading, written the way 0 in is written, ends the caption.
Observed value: 2 in
